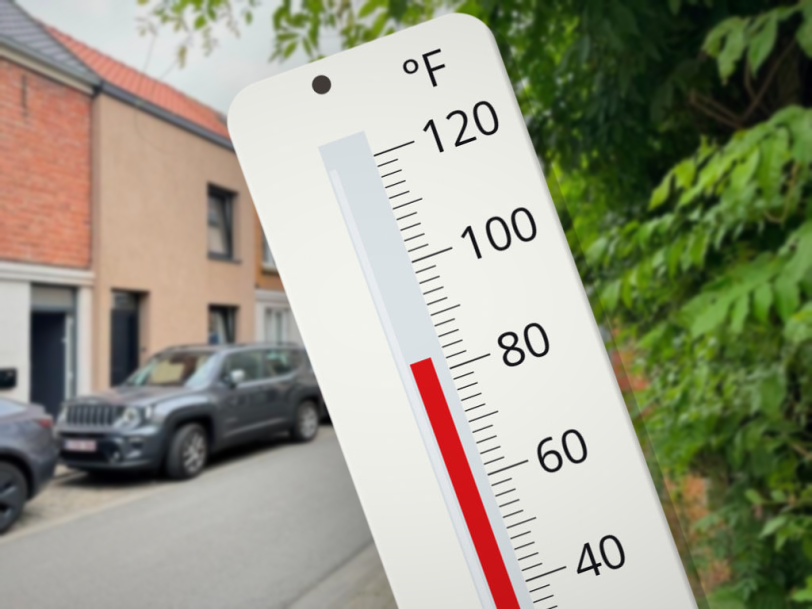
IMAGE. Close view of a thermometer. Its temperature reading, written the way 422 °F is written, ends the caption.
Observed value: 83 °F
